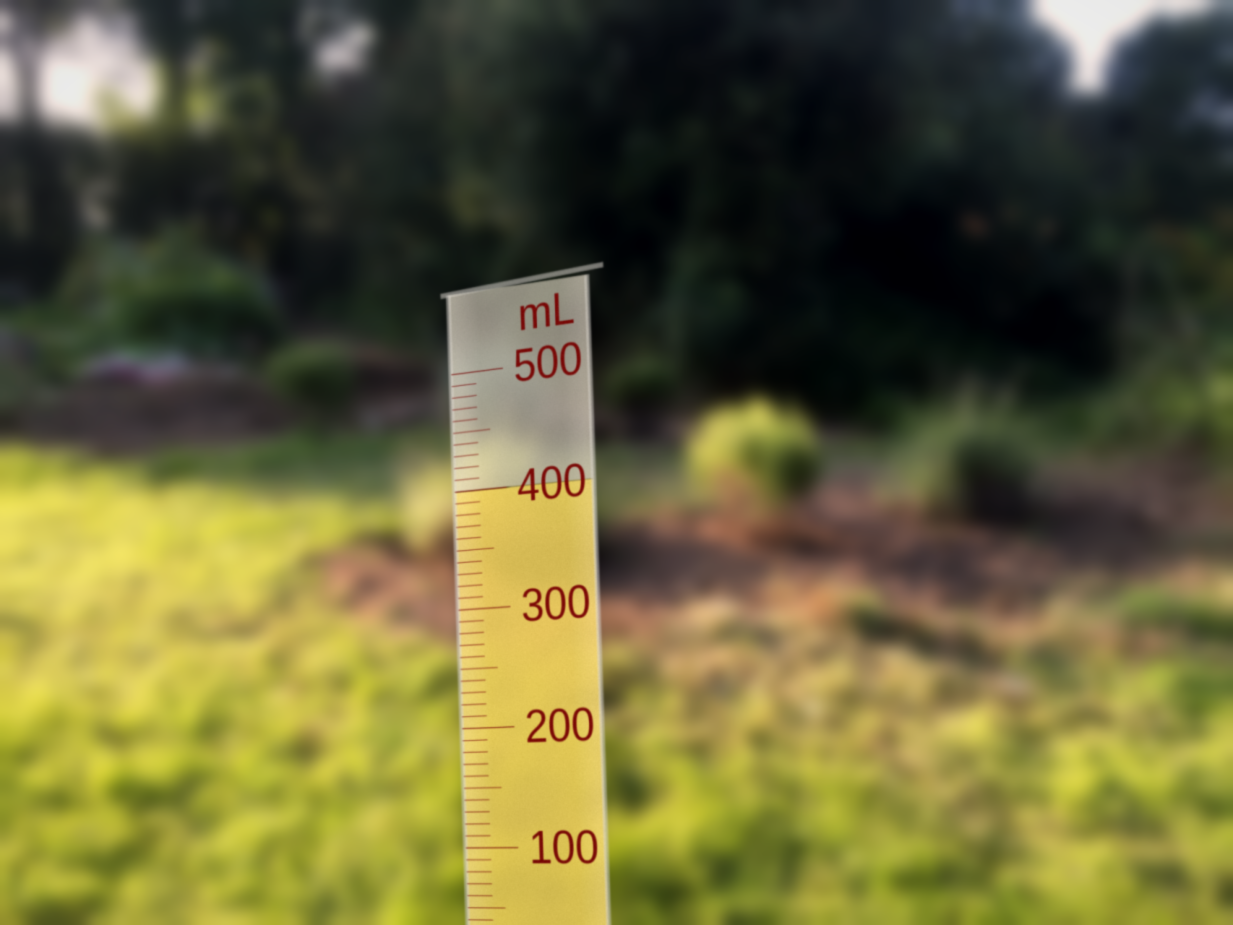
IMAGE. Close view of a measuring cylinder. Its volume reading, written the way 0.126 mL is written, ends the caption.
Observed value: 400 mL
